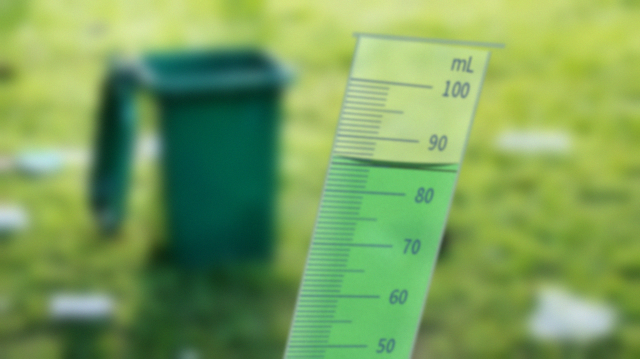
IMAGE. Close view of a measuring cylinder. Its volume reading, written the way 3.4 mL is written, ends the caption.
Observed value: 85 mL
